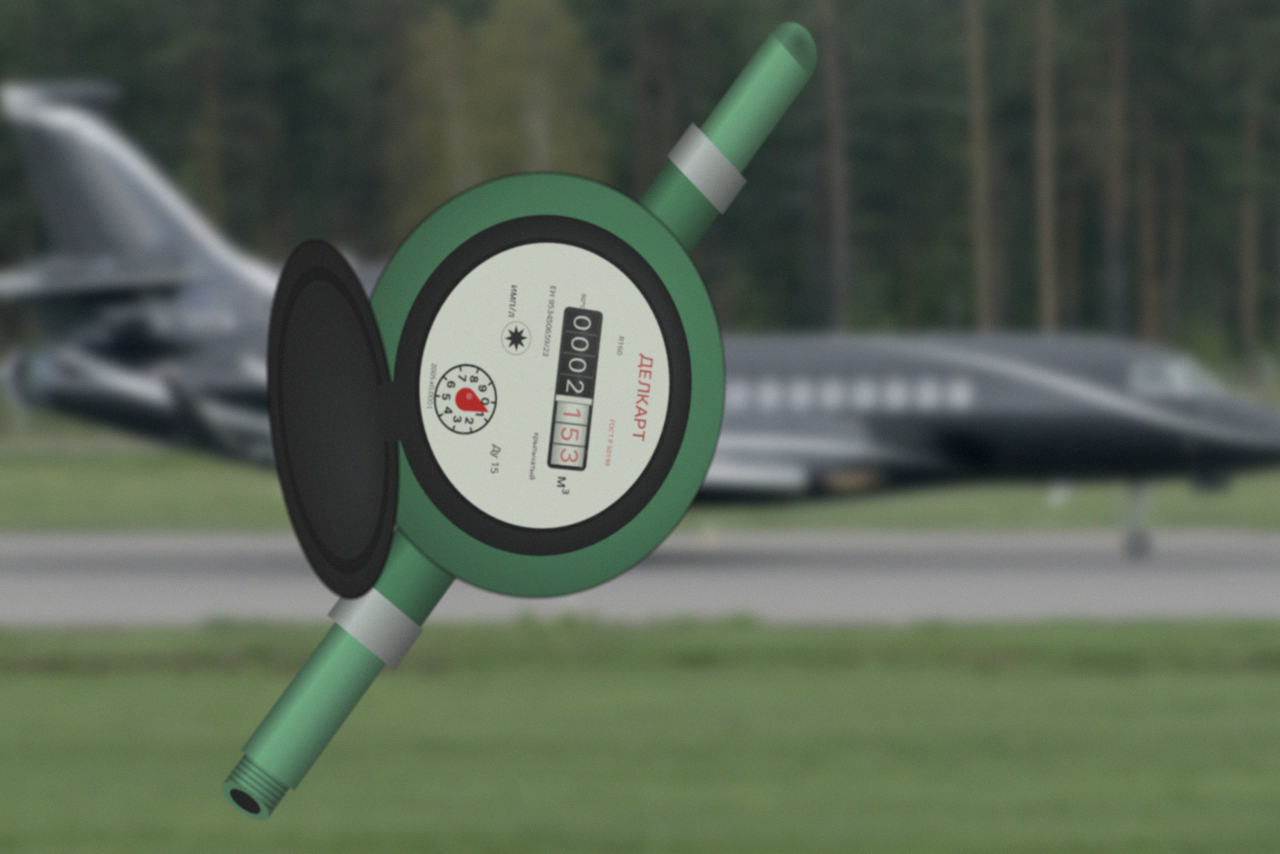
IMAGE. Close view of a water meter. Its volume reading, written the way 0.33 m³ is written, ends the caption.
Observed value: 2.1530 m³
